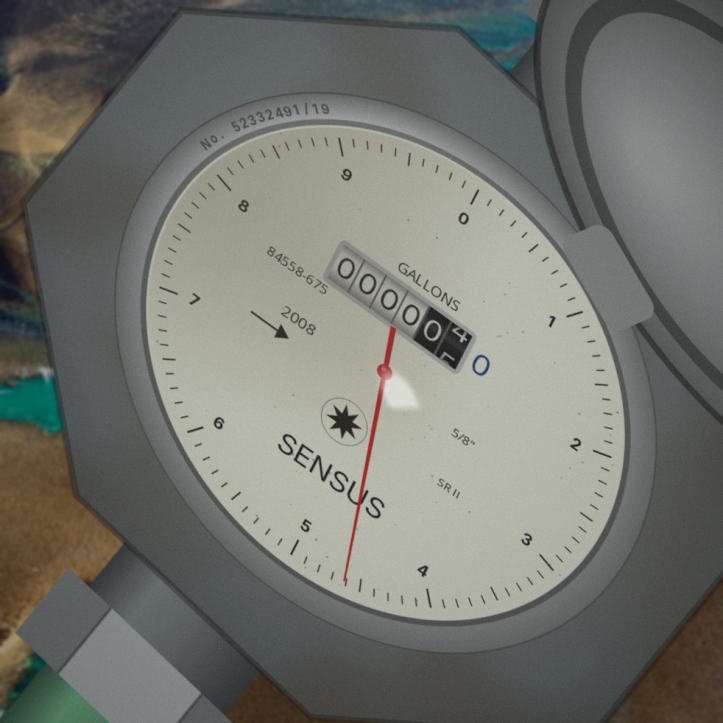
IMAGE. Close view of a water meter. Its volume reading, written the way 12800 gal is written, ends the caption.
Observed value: 44.6 gal
